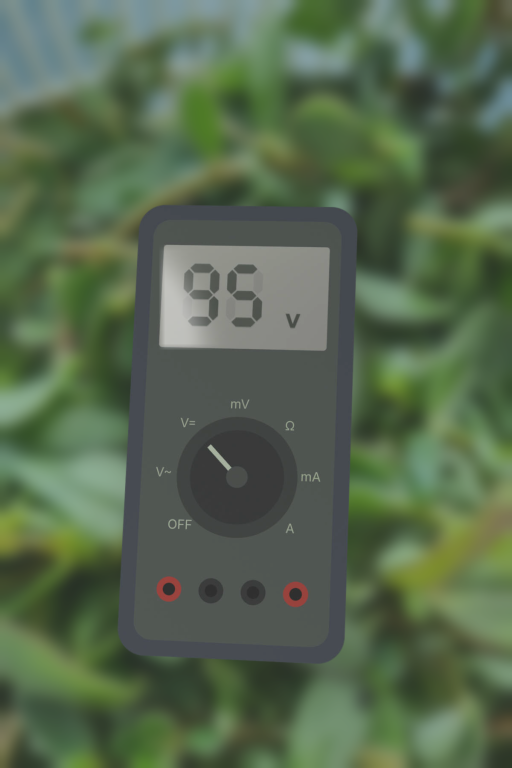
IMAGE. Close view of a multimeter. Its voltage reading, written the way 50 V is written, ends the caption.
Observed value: 95 V
